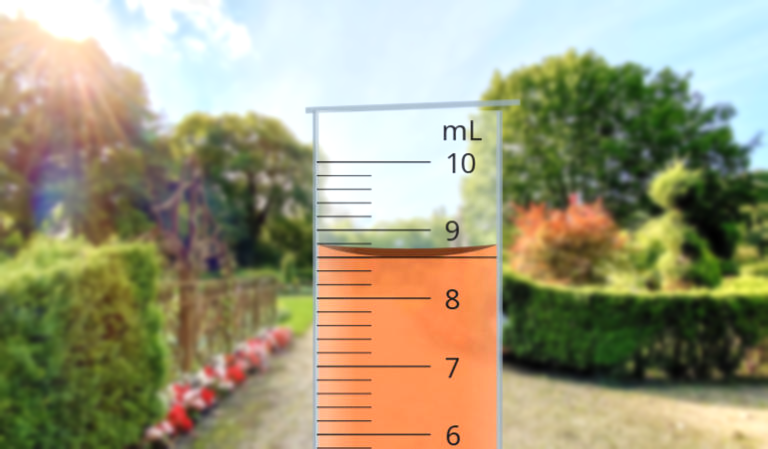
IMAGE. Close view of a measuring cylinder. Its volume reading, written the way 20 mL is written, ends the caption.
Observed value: 8.6 mL
